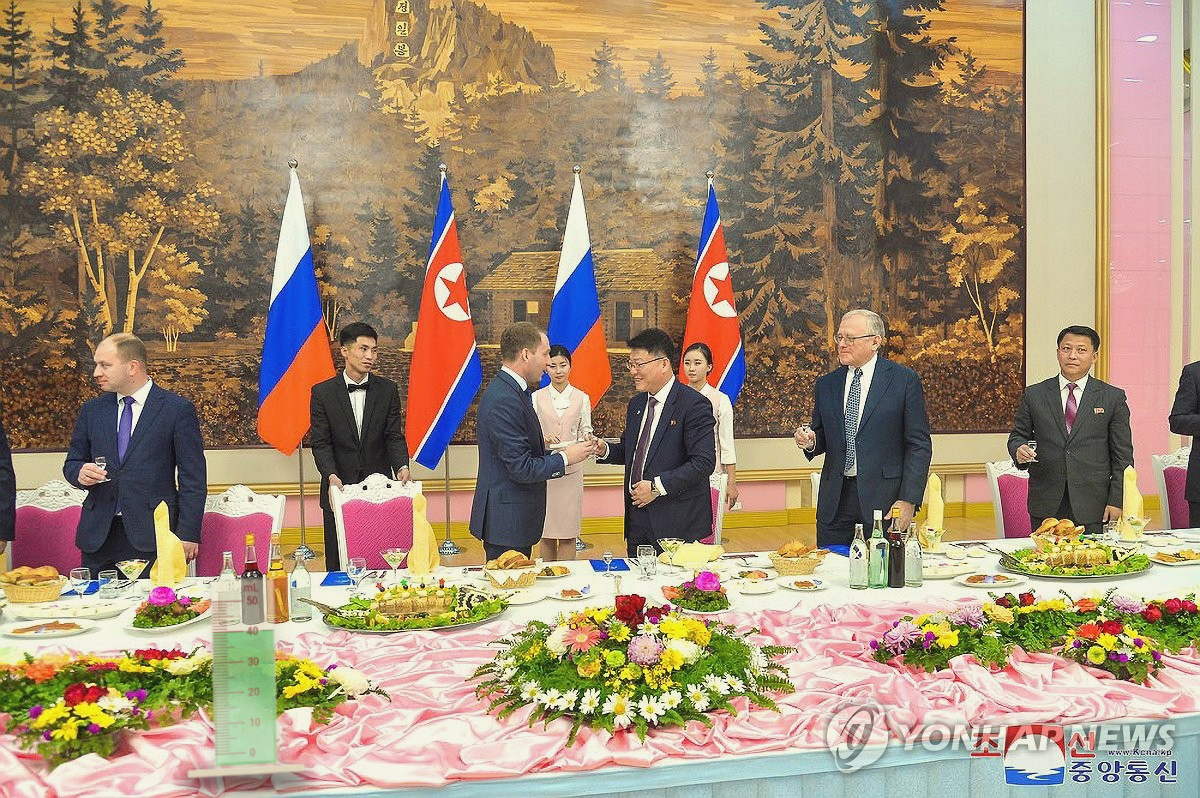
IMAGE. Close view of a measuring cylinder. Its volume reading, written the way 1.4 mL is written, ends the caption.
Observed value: 40 mL
